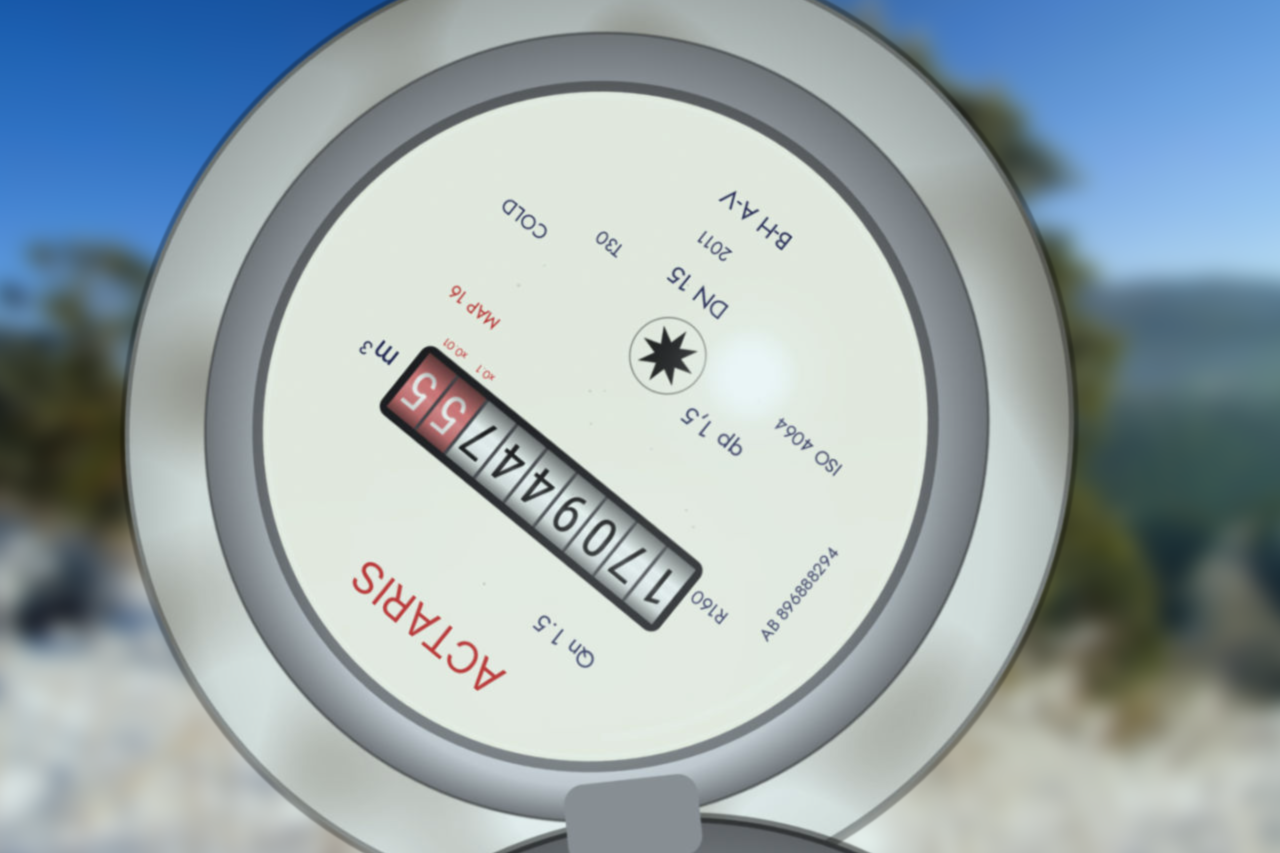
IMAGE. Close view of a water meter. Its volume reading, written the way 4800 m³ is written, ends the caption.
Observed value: 1709447.55 m³
